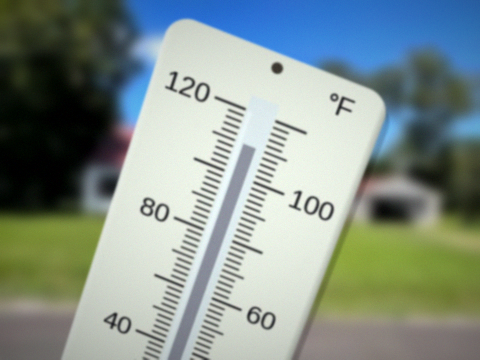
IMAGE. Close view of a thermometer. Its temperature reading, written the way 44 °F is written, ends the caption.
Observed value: 110 °F
